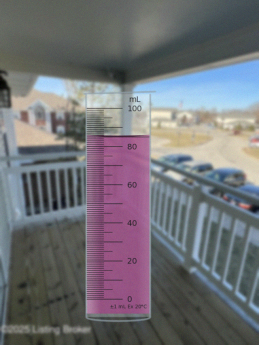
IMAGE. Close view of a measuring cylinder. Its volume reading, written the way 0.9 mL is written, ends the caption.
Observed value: 85 mL
